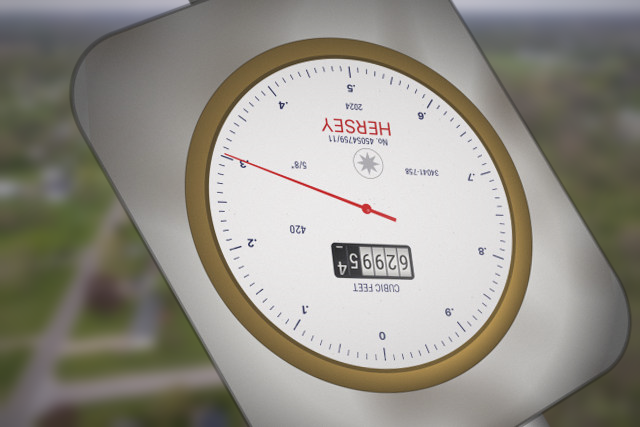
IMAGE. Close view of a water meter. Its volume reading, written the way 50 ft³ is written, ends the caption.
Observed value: 629954.30 ft³
